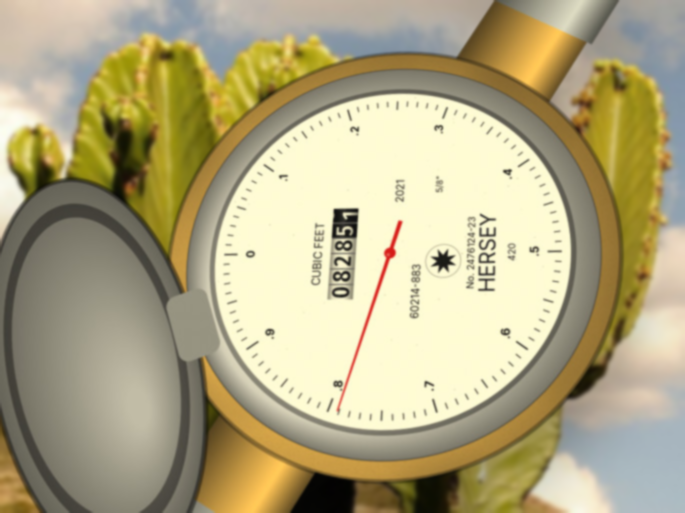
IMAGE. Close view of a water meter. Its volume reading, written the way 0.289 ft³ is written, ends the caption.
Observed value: 82850.79 ft³
